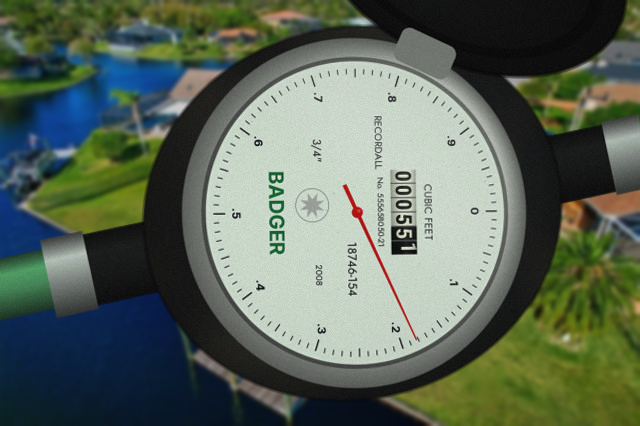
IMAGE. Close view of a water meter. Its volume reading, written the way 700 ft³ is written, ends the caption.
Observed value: 551.18 ft³
